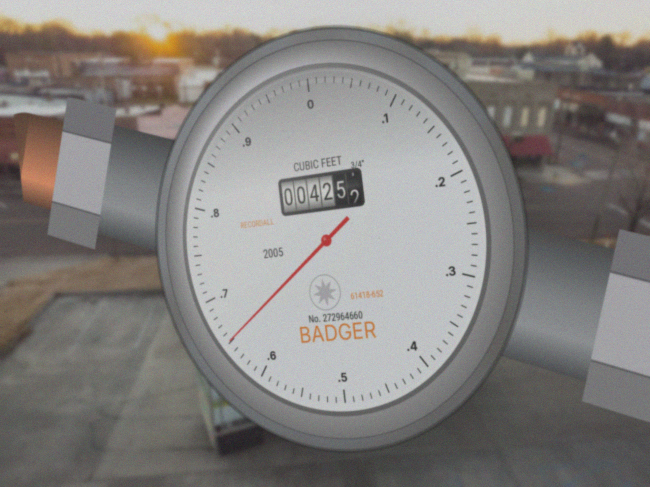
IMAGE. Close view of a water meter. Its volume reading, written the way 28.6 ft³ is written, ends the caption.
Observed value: 4251.65 ft³
